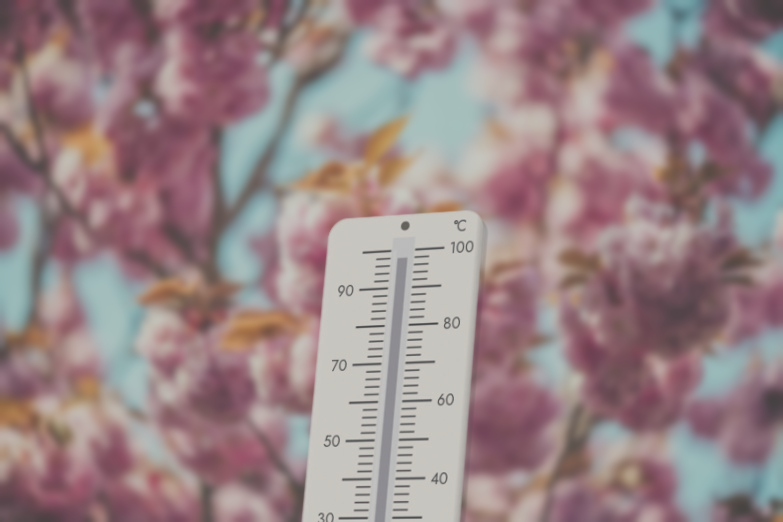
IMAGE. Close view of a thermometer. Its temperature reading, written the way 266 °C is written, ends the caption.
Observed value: 98 °C
